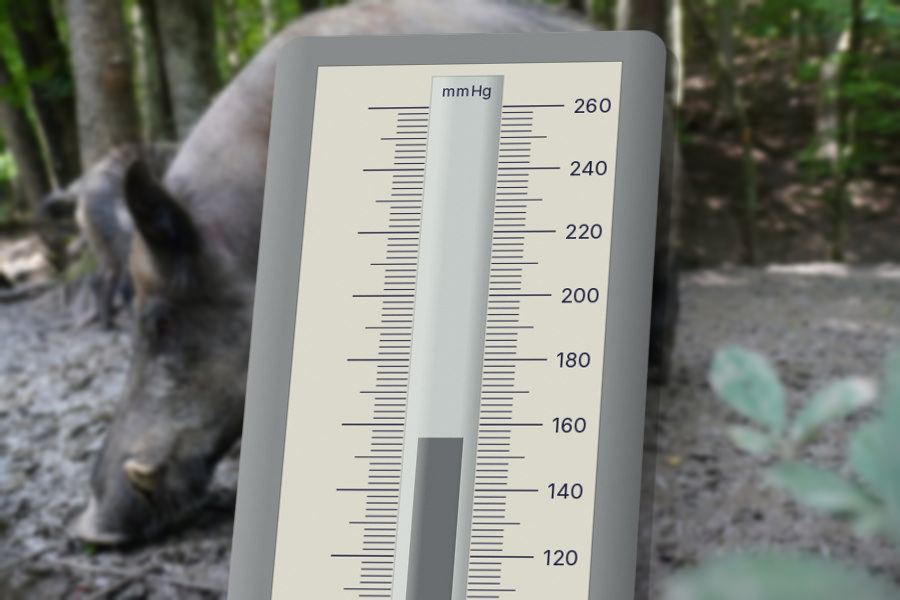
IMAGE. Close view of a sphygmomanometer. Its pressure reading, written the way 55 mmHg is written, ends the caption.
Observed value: 156 mmHg
